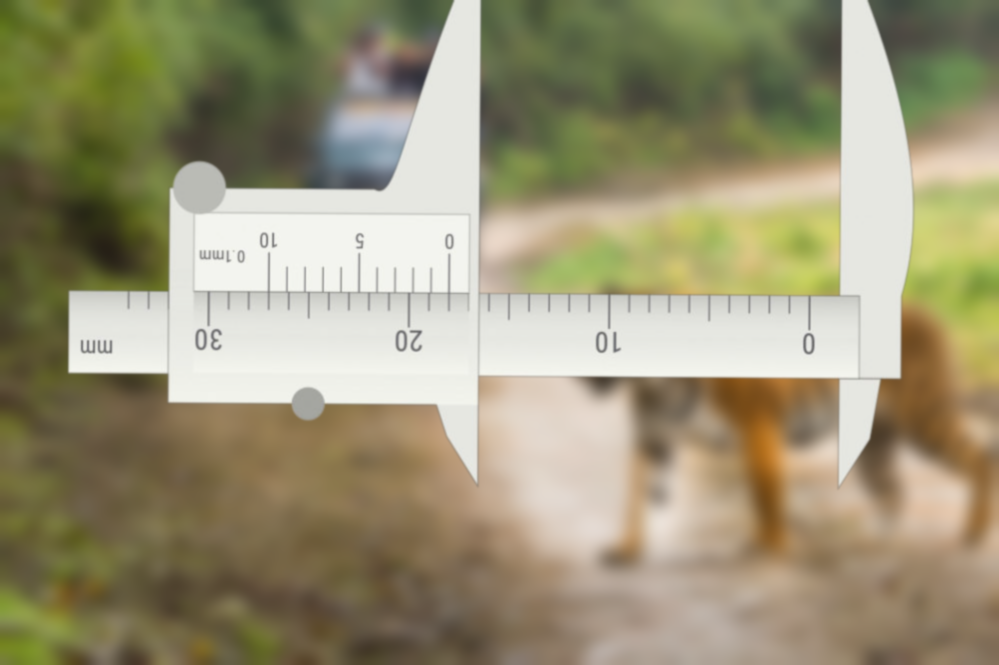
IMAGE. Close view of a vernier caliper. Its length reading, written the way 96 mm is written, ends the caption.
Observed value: 18.0 mm
